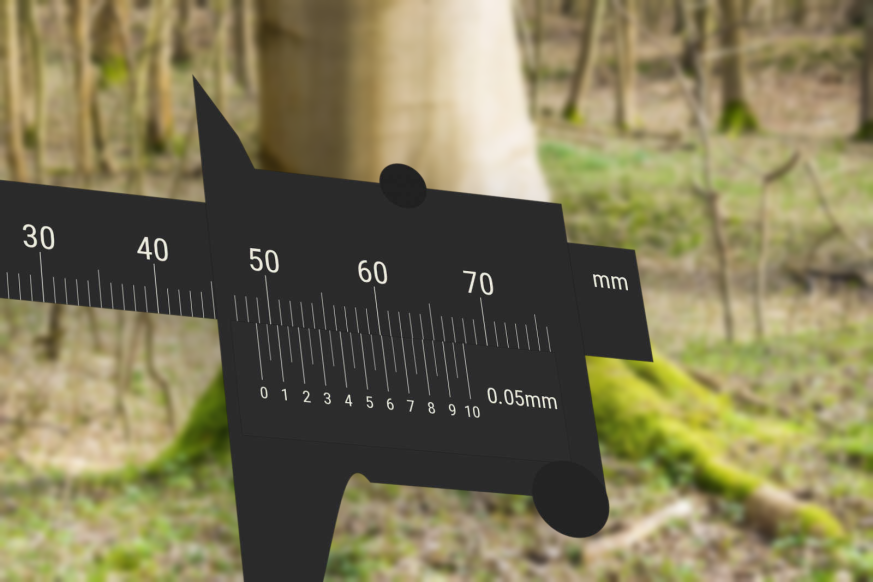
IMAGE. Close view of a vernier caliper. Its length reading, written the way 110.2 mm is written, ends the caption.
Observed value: 48.7 mm
